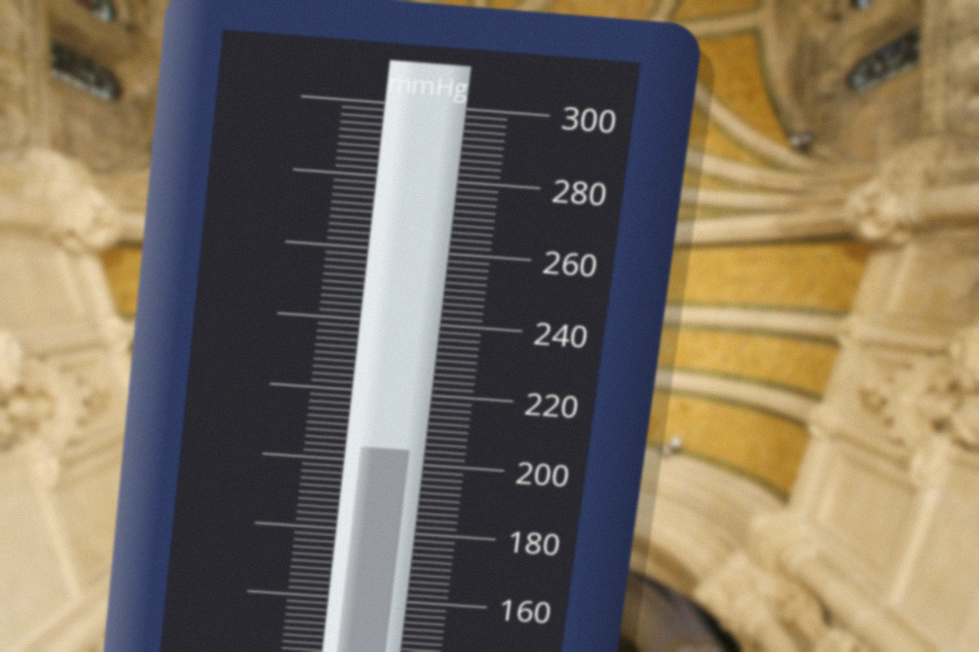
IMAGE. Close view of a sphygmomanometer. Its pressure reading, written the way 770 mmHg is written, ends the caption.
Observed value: 204 mmHg
